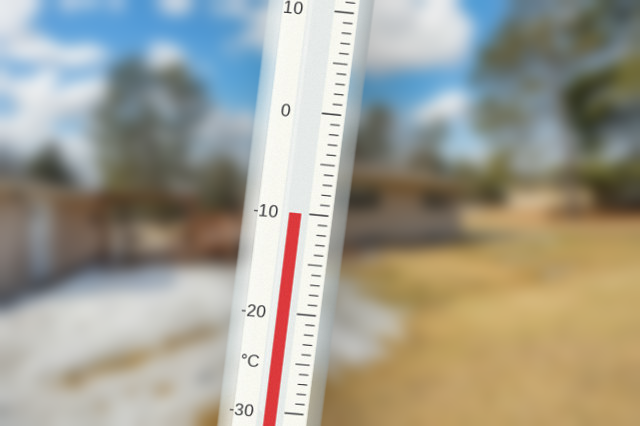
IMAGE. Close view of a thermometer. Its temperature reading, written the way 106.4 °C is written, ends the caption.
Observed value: -10 °C
